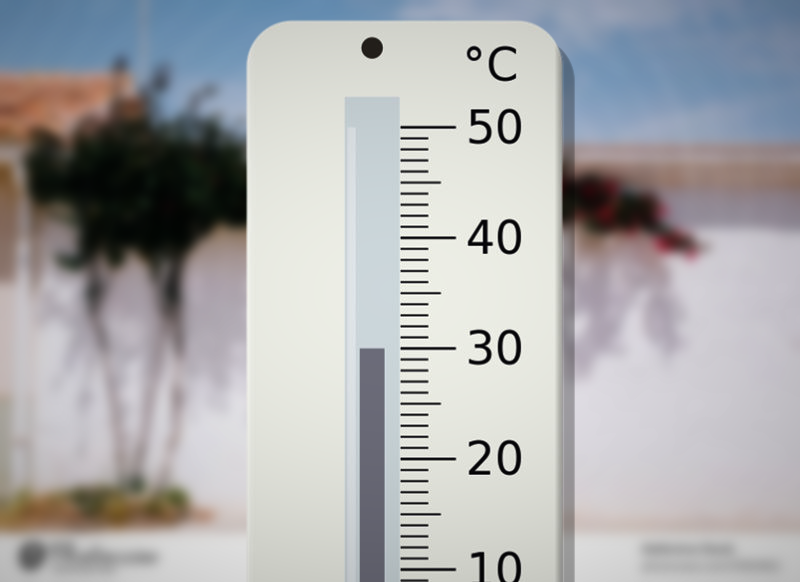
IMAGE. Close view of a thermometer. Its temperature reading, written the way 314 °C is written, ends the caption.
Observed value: 30 °C
